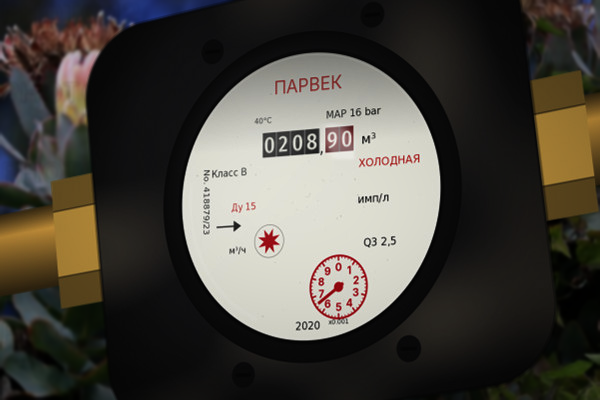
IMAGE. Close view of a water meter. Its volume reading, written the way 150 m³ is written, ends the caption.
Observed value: 208.906 m³
